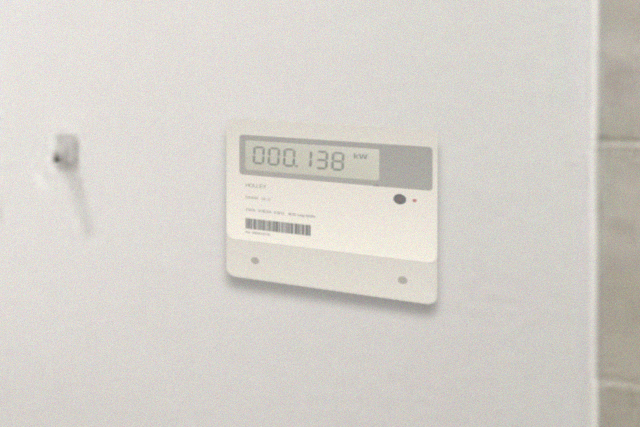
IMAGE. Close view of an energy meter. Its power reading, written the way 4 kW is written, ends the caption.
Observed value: 0.138 kW
